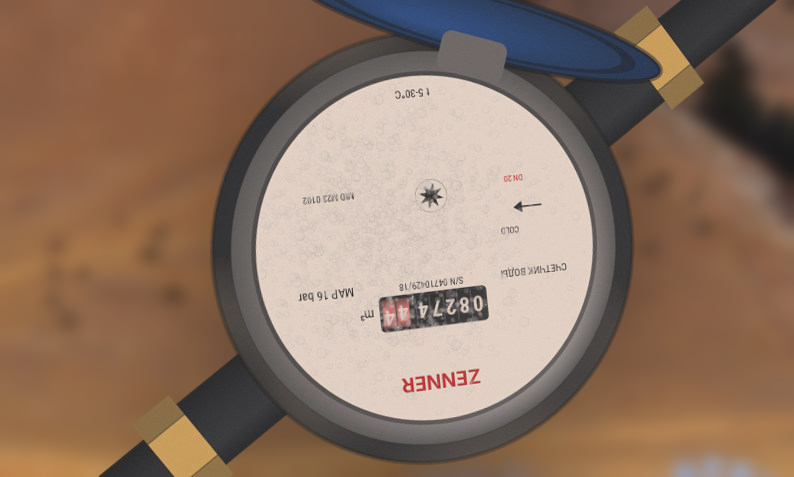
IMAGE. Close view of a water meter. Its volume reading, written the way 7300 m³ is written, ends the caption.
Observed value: 8274.44 m³
